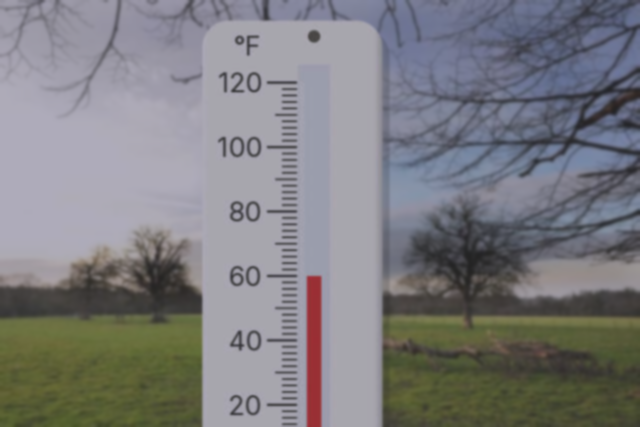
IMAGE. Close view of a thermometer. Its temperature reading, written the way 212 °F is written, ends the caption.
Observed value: 60 °F
